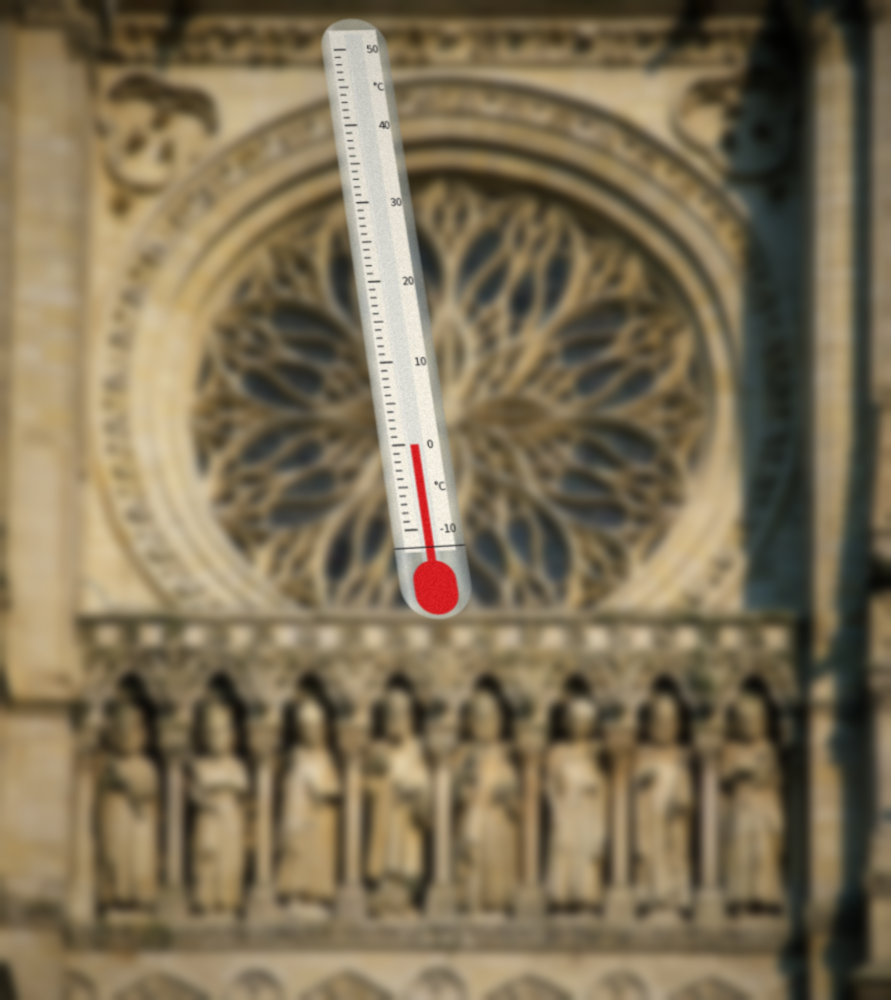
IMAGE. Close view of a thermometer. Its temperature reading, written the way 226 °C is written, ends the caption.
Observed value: 0 °C
